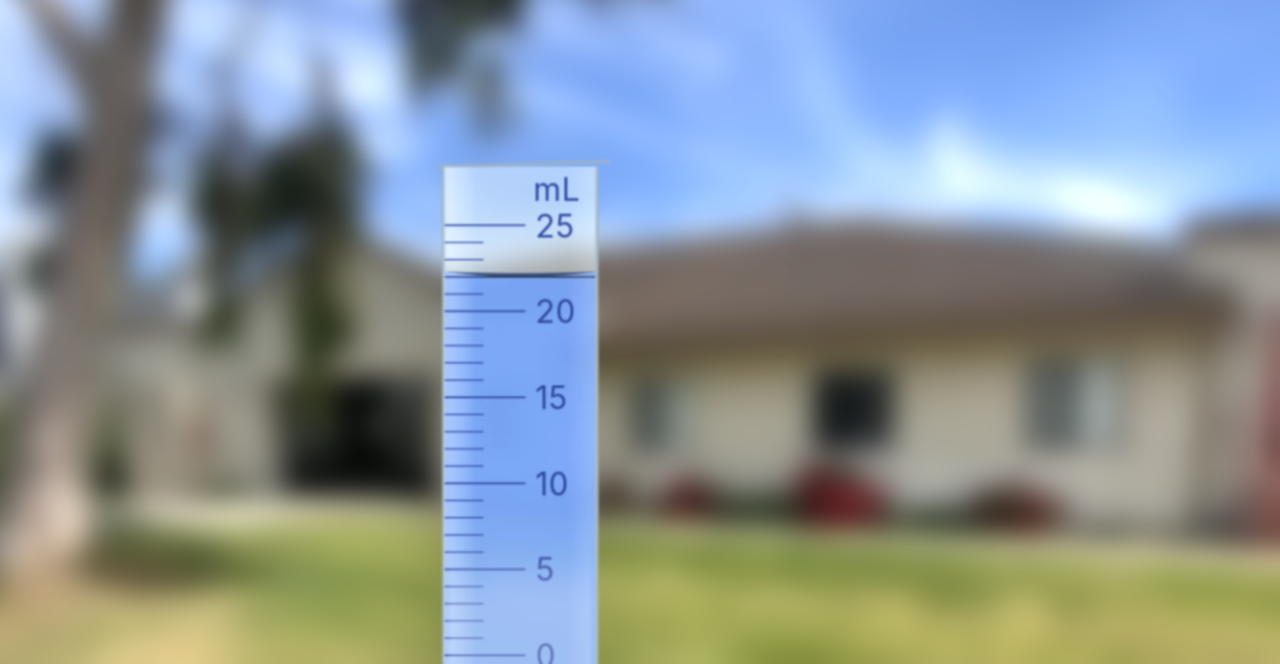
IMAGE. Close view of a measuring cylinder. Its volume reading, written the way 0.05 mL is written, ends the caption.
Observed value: 22 mL
